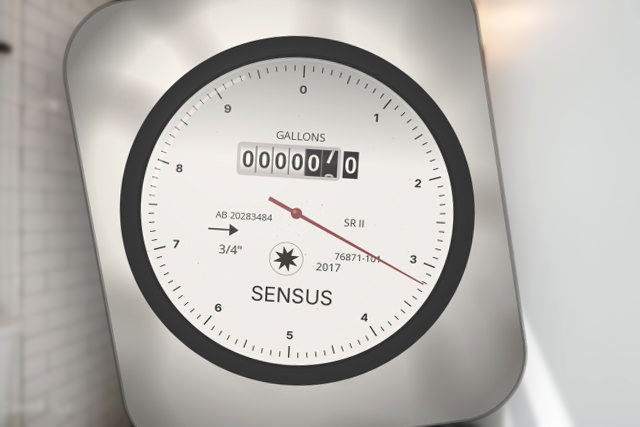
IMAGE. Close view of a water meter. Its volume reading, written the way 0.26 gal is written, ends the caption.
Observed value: 73.2 gal
